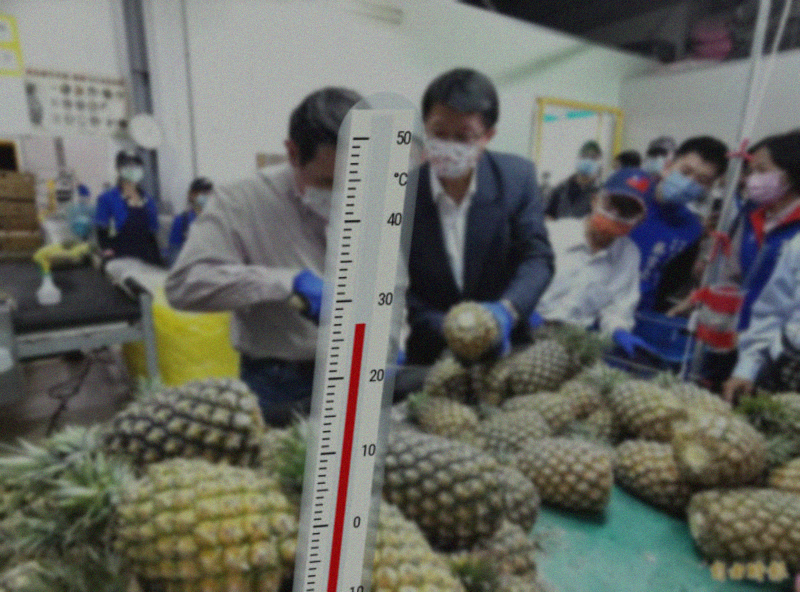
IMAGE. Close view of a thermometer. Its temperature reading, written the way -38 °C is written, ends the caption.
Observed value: 27 °C
